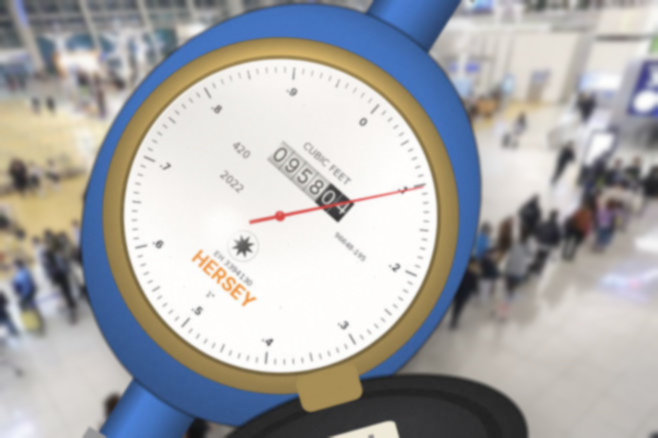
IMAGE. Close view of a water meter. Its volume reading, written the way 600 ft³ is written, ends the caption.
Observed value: 95804.10 ft³
